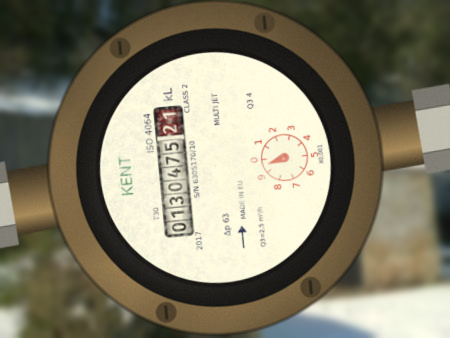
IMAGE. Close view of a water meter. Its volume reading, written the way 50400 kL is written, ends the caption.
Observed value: 130475.209 kL
